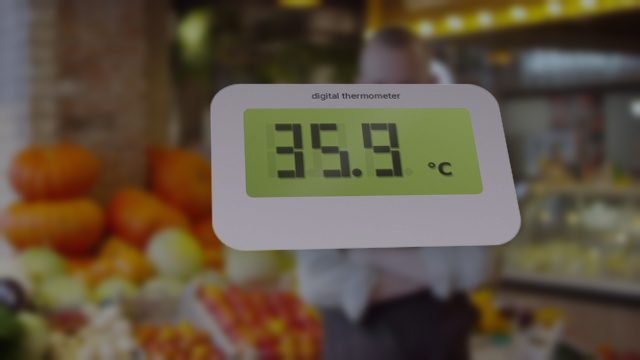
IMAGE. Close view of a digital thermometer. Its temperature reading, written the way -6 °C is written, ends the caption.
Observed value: 35.9 °C
